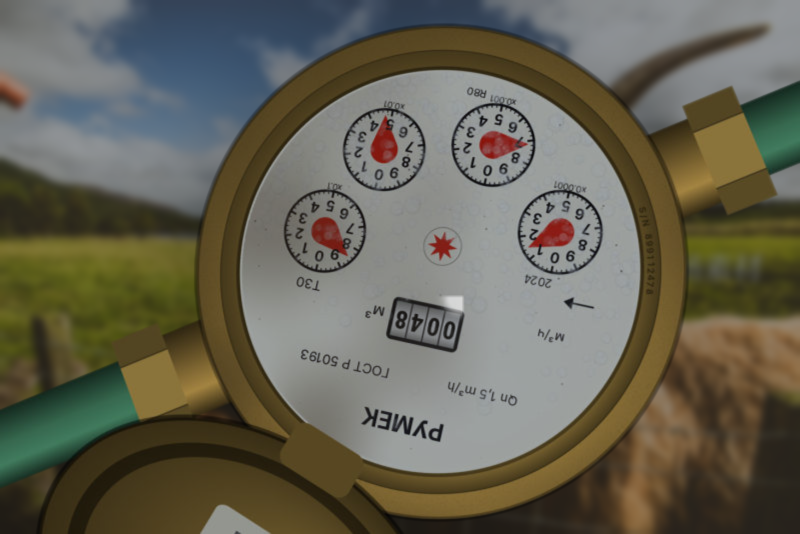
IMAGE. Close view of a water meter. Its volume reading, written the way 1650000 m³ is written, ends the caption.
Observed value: 48.8471 m³
